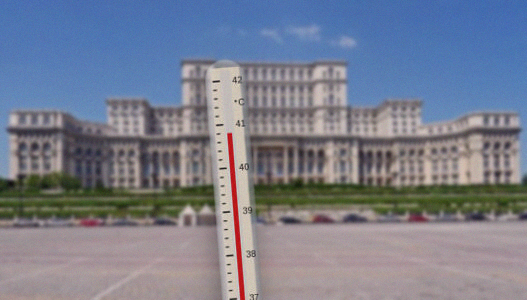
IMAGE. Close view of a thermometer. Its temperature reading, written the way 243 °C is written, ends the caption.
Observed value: 40.8 °C
